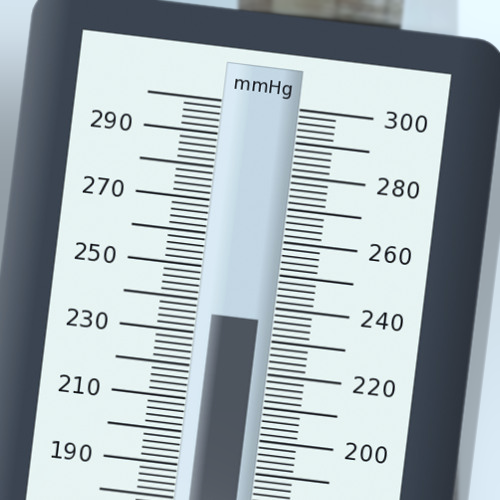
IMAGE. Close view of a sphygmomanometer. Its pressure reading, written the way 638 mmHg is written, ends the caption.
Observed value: 236 mmHg
